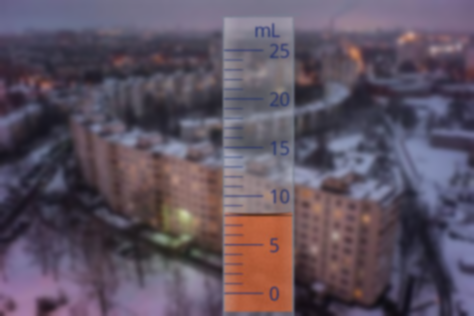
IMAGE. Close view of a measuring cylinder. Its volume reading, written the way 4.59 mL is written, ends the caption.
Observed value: 8 mL
